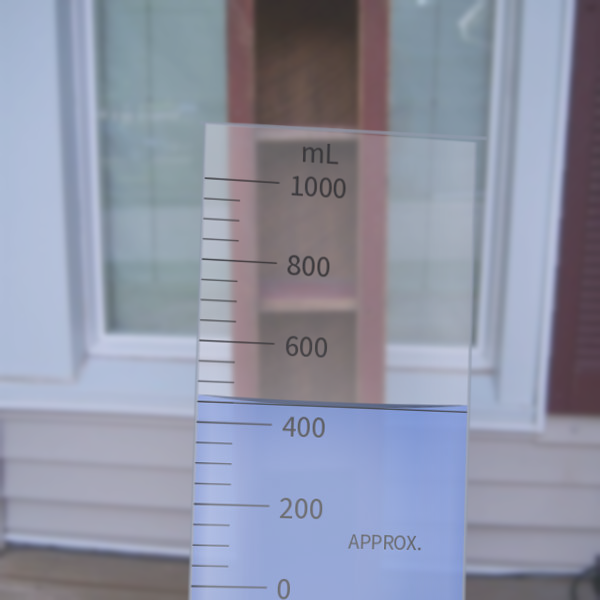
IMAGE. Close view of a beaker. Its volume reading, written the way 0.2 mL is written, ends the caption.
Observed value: 450 mL
